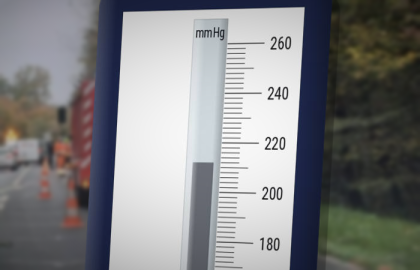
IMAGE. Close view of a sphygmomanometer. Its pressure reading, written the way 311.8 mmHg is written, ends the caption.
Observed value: 212 mmHg
